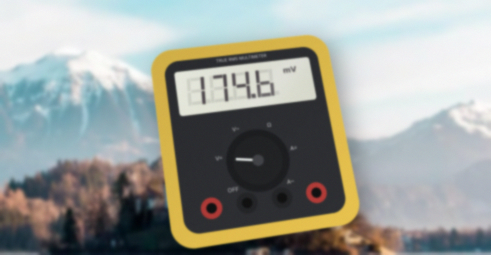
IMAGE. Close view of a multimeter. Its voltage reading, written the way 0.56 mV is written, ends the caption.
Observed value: 174.6 mV
